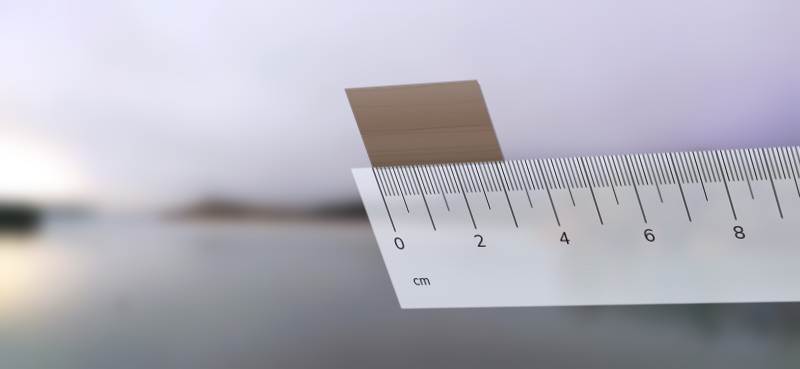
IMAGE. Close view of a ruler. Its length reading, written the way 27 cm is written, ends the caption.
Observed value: 3.2 cm
